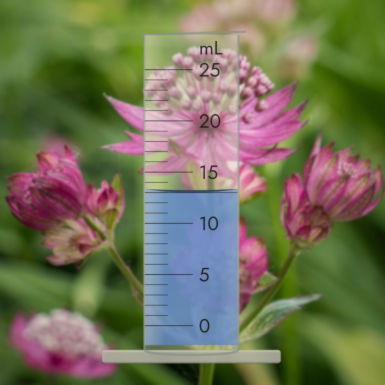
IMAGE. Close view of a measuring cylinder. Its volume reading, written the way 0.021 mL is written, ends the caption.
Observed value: 13 mL
